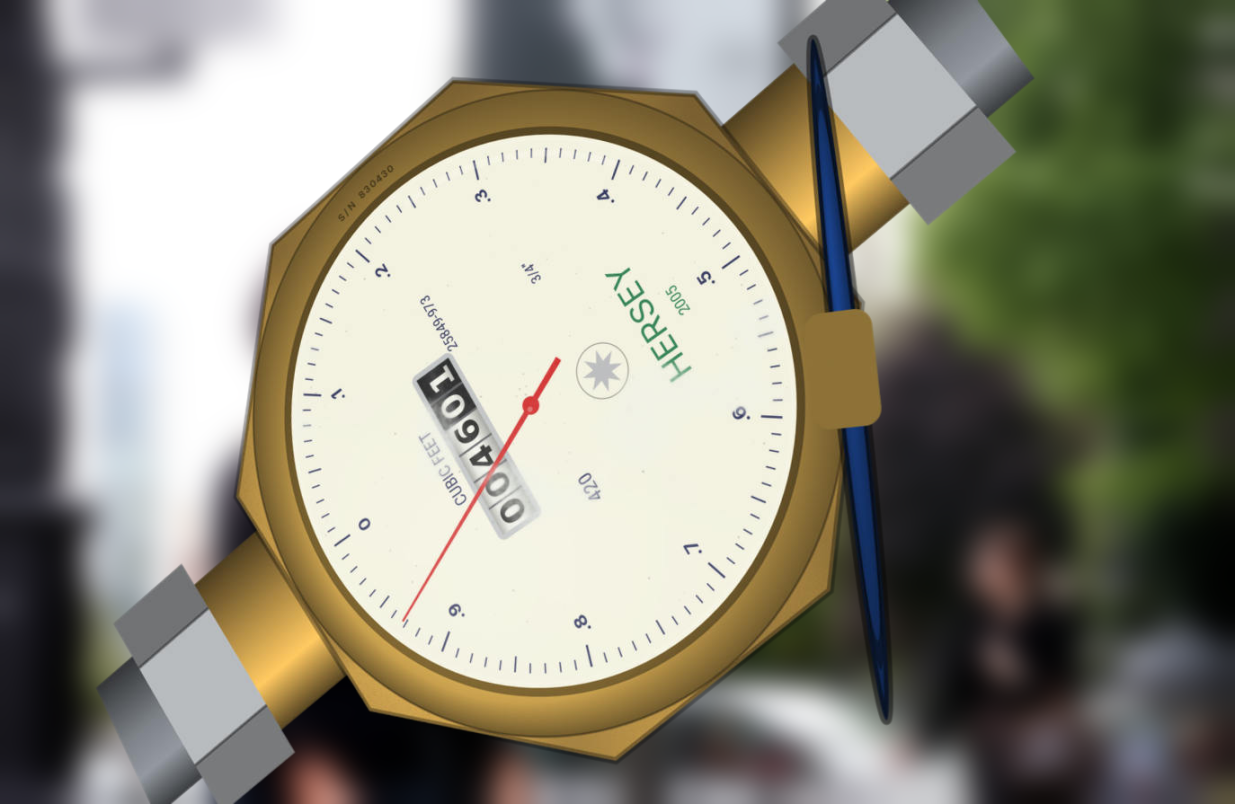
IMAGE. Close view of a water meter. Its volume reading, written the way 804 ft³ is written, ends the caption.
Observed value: 4600.93 ft³
